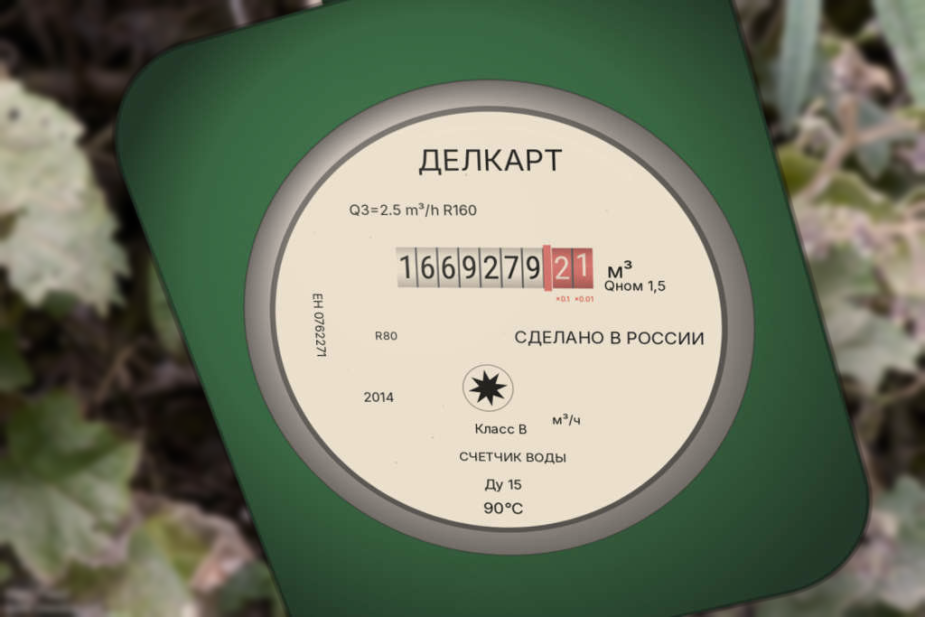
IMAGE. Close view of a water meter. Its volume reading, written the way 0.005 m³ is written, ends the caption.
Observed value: 1669279.21 m³
